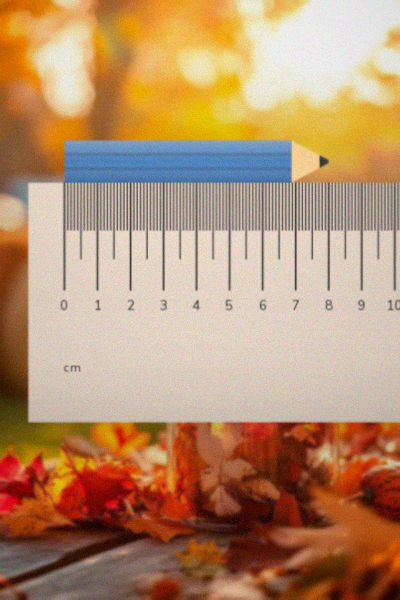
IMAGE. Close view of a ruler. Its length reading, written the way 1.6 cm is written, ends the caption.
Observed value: 8 cm
